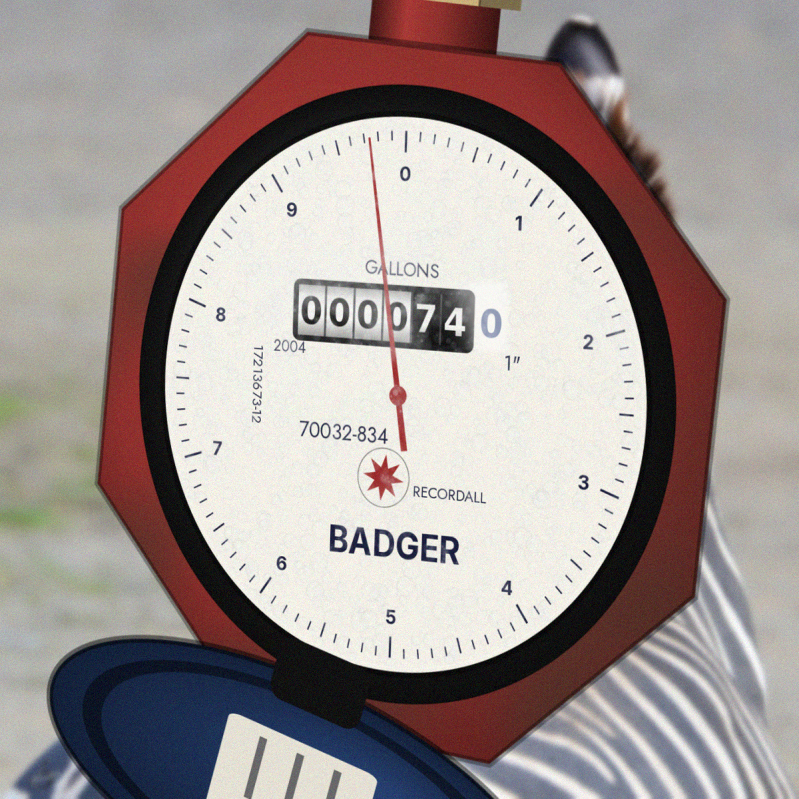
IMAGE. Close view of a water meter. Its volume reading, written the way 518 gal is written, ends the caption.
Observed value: 739.7 gal
